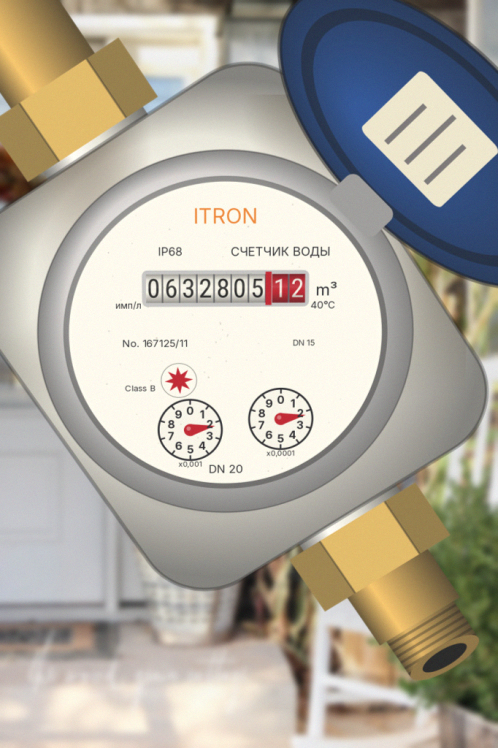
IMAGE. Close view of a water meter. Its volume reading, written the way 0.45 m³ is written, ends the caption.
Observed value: 632805.1222 m³
